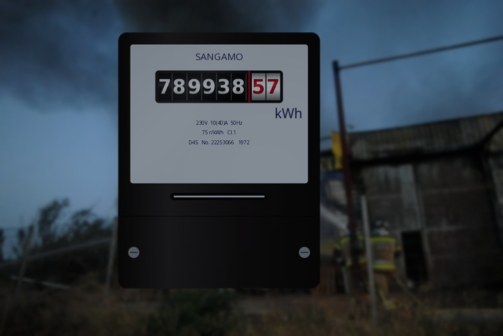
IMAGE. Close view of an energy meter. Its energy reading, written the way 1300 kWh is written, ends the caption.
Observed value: 789938.57 kWh
